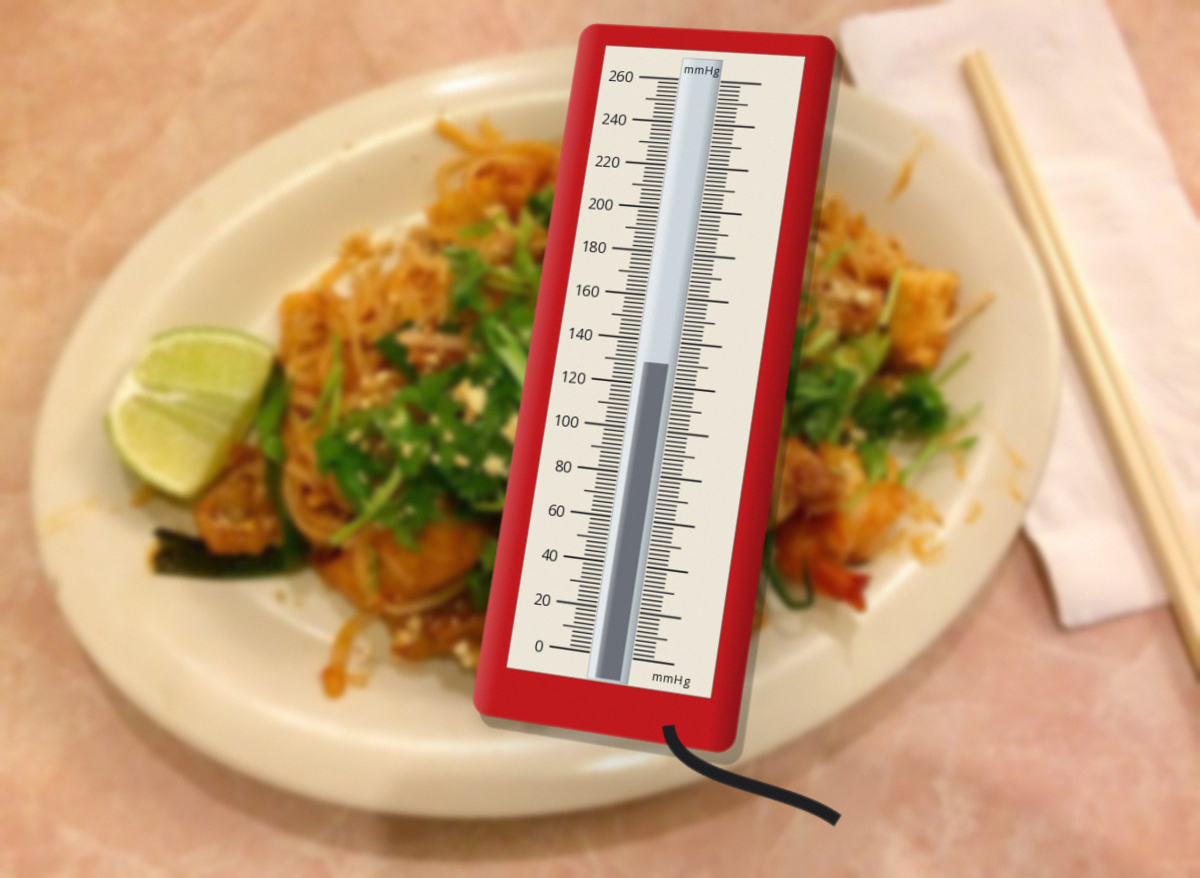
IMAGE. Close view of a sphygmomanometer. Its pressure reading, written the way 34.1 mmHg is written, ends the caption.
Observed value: 130 mmHg
